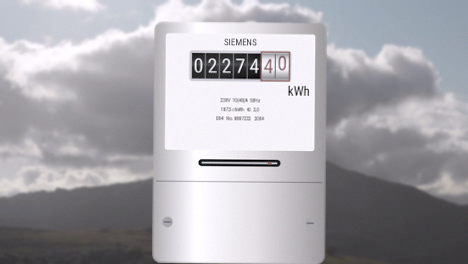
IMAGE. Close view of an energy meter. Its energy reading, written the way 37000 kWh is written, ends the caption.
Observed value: 2274.40 kWh
